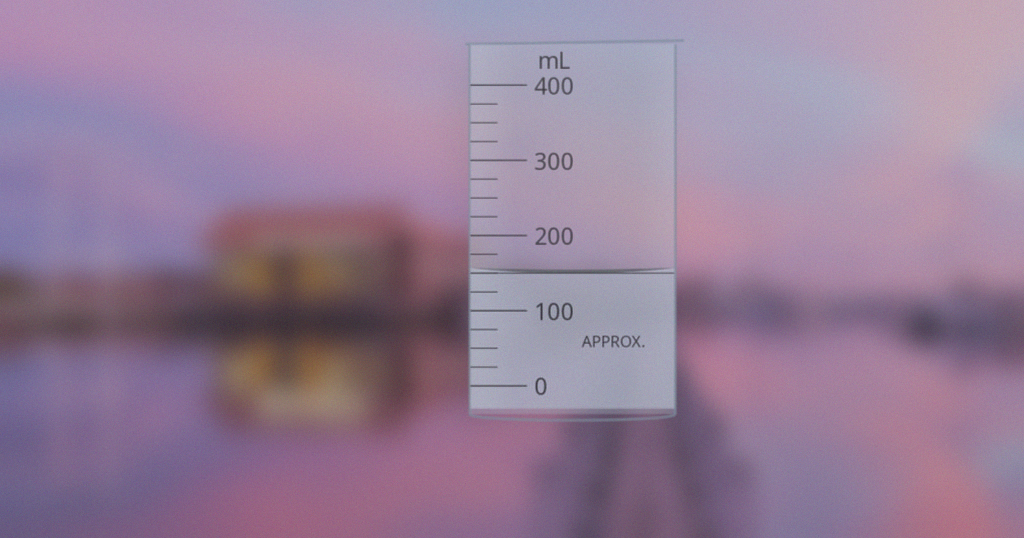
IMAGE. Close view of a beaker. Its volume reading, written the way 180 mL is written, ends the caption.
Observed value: 150 mL
